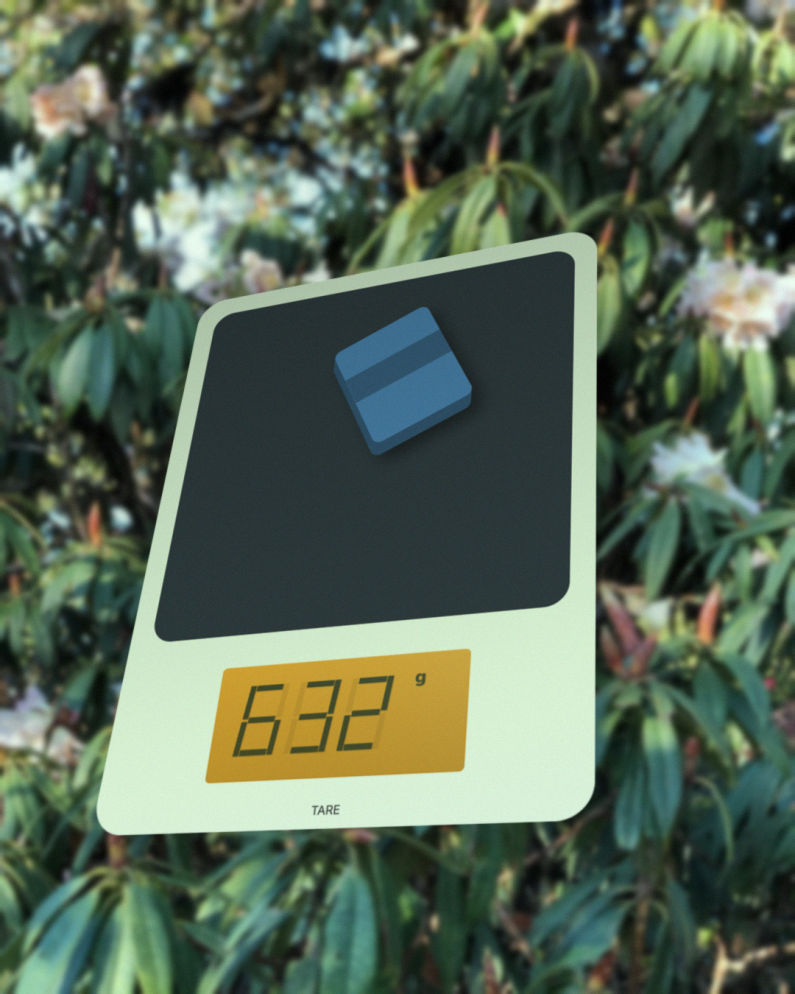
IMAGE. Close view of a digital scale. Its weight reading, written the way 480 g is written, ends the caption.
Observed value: 632 g
